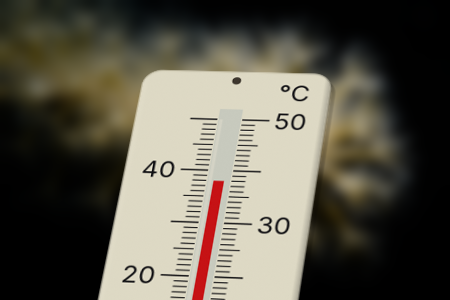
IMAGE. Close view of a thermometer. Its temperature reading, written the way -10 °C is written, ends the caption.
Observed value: 38 °C
